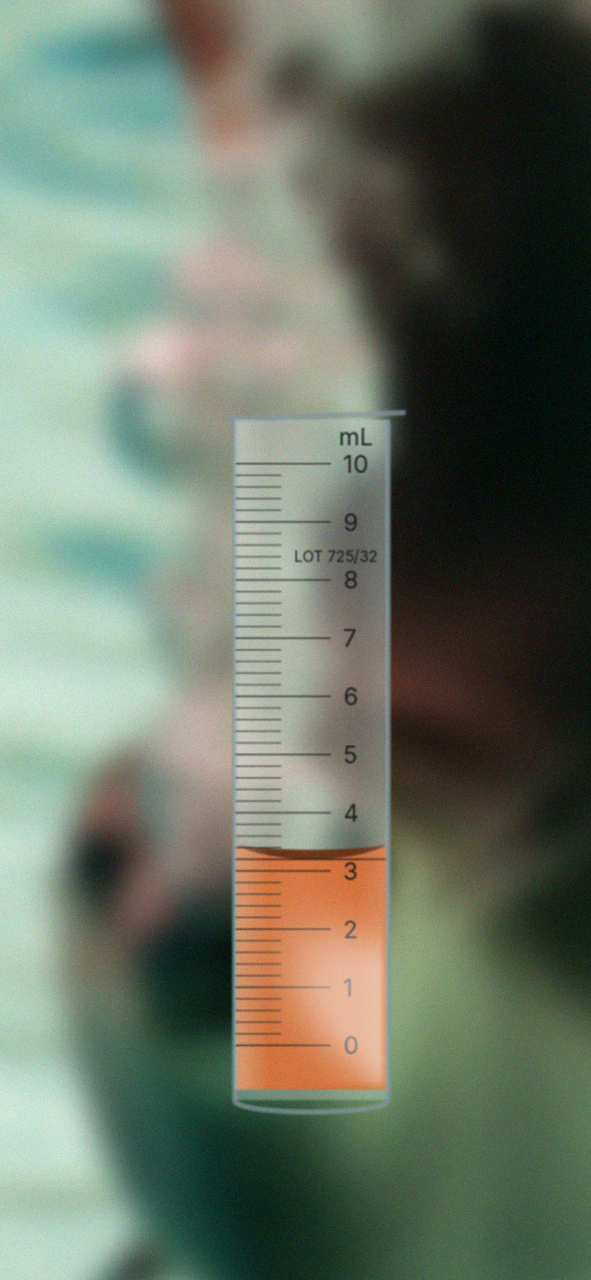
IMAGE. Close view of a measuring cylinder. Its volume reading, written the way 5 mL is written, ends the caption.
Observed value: 3.2 mL
